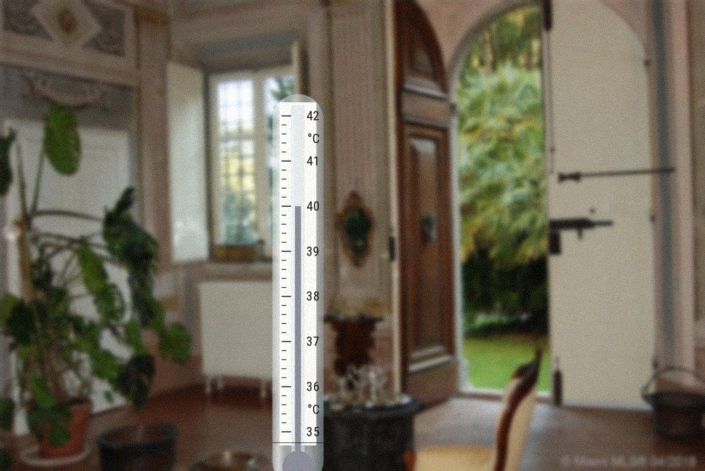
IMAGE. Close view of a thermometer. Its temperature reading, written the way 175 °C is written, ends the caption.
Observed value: 40 °C
